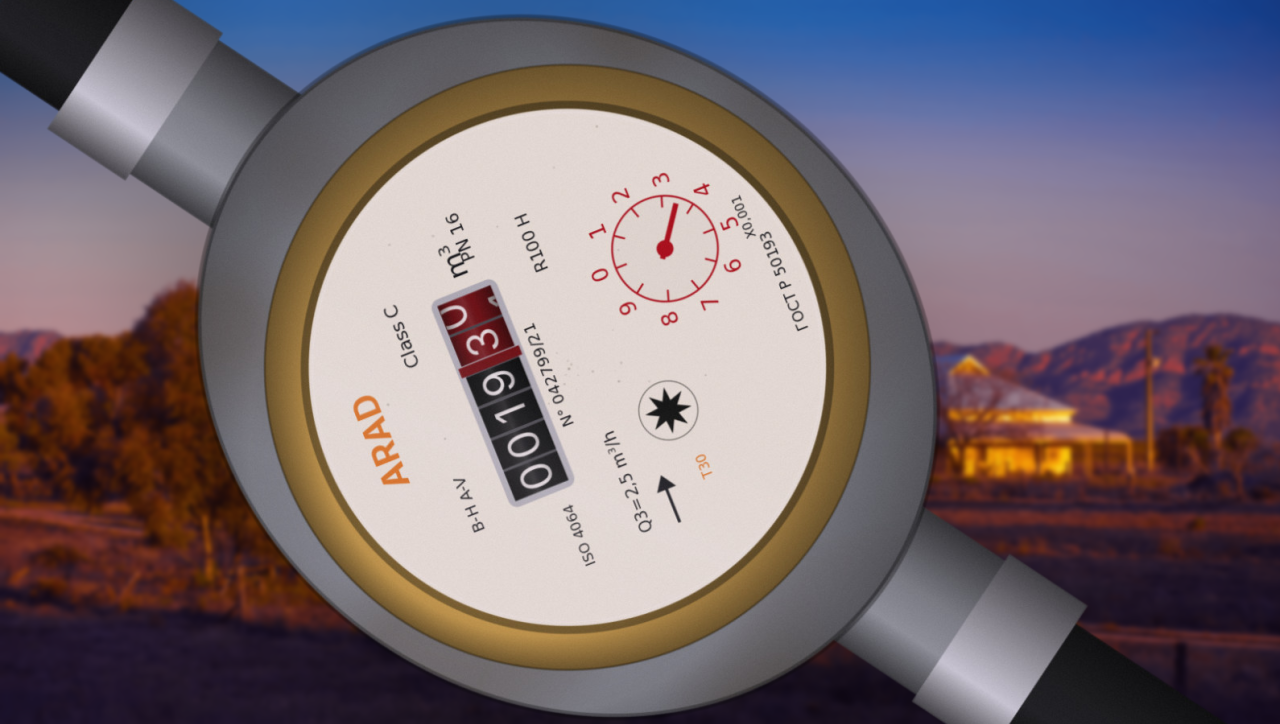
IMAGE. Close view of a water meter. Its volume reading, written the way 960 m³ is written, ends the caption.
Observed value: 19.303 m³
